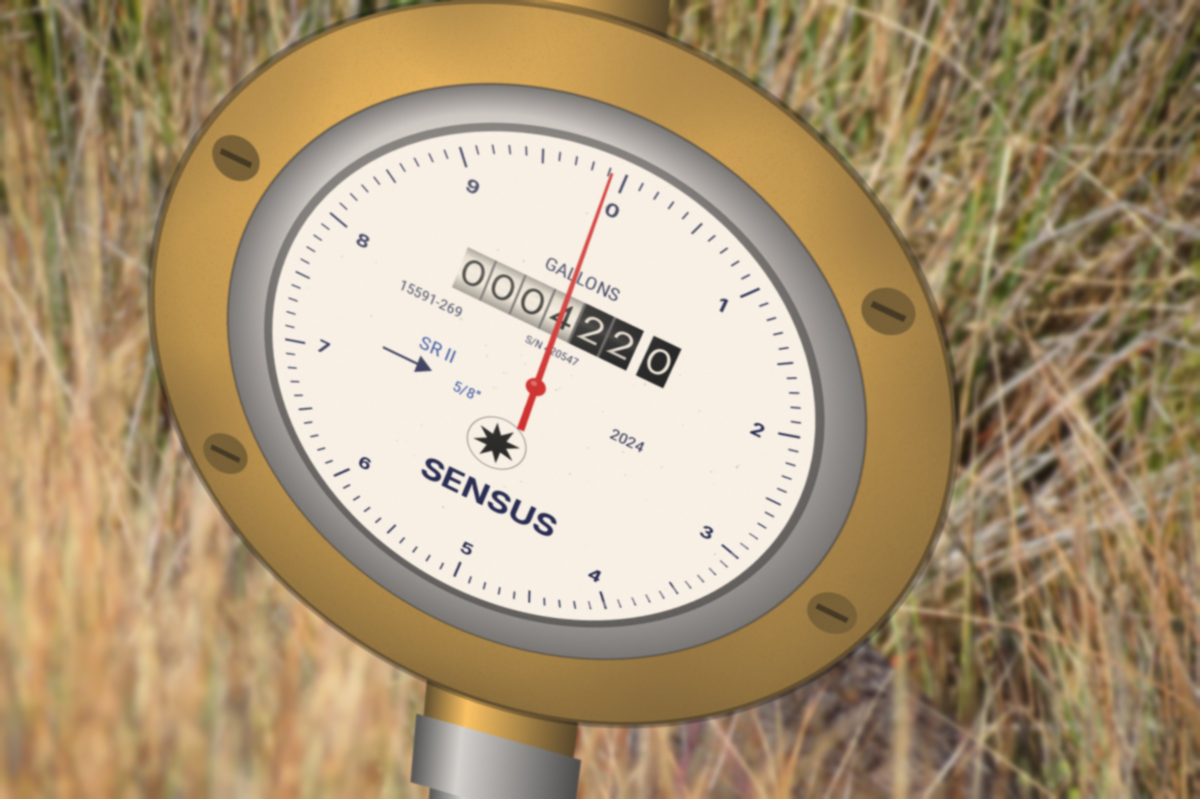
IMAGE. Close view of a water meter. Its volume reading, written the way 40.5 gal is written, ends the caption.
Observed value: 4219.9 gal
